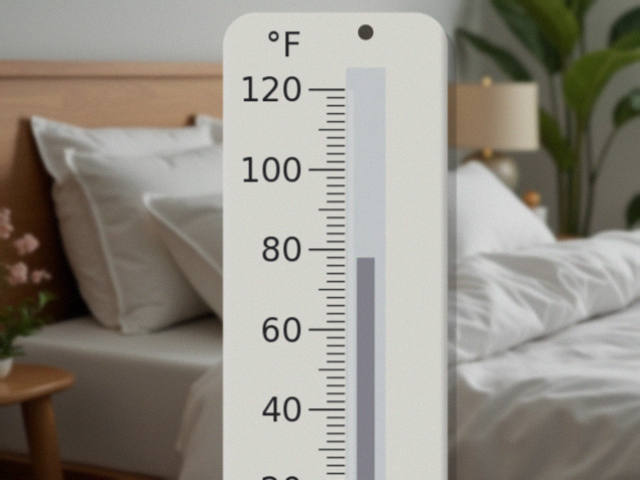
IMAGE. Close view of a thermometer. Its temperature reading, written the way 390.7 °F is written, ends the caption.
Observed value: 78 °F
